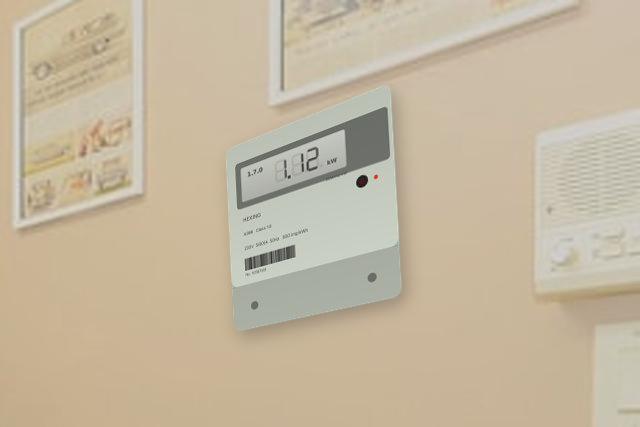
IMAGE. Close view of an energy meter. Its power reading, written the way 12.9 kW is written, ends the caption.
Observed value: 1.12 kW
